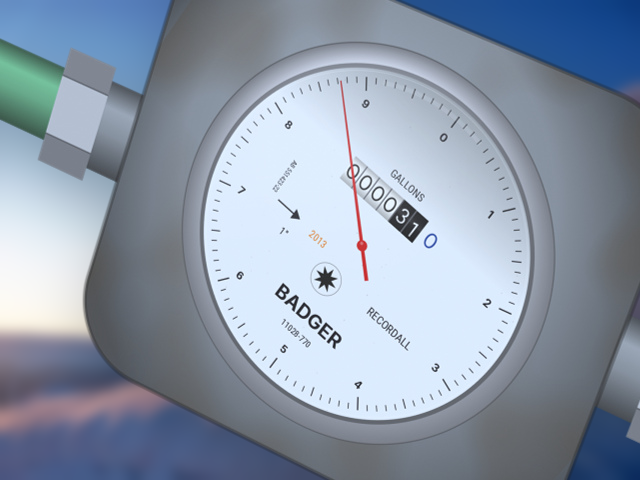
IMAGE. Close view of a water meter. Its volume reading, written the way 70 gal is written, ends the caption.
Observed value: 308.7 gal
